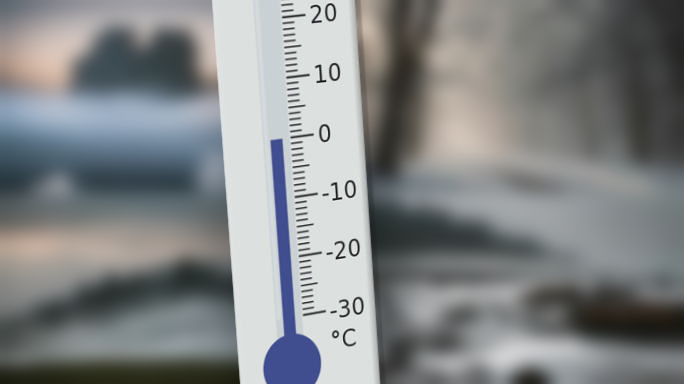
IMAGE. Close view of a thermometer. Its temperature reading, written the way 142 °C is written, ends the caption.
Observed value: 0 °C
